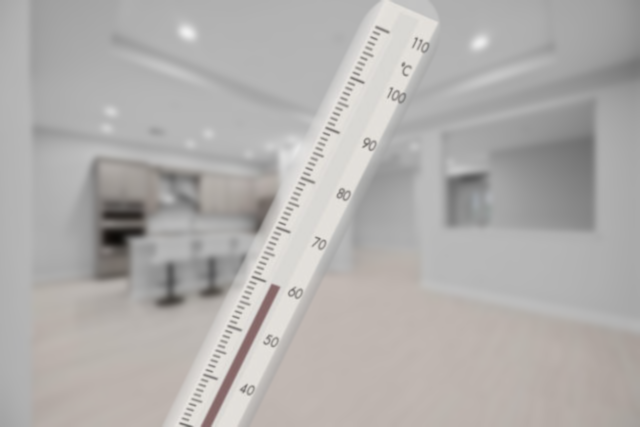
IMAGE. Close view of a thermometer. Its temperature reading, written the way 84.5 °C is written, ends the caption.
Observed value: 60 °C
